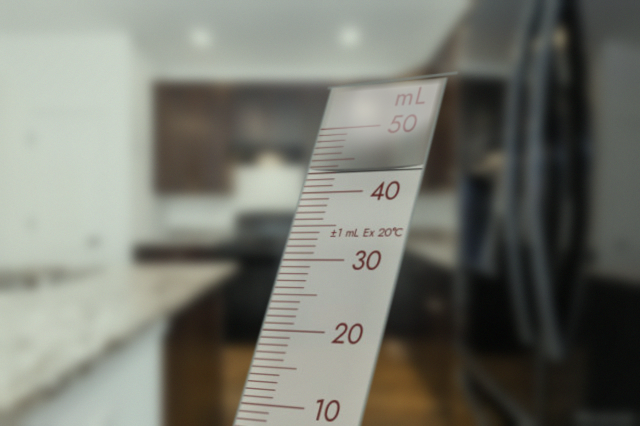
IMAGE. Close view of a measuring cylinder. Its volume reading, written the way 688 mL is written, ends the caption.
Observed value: 43 mL
